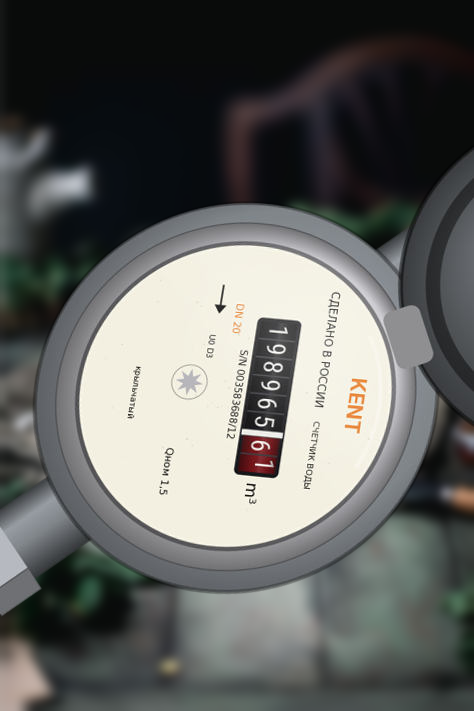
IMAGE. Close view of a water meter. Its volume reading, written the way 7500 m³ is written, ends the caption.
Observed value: 198965.61 m³
